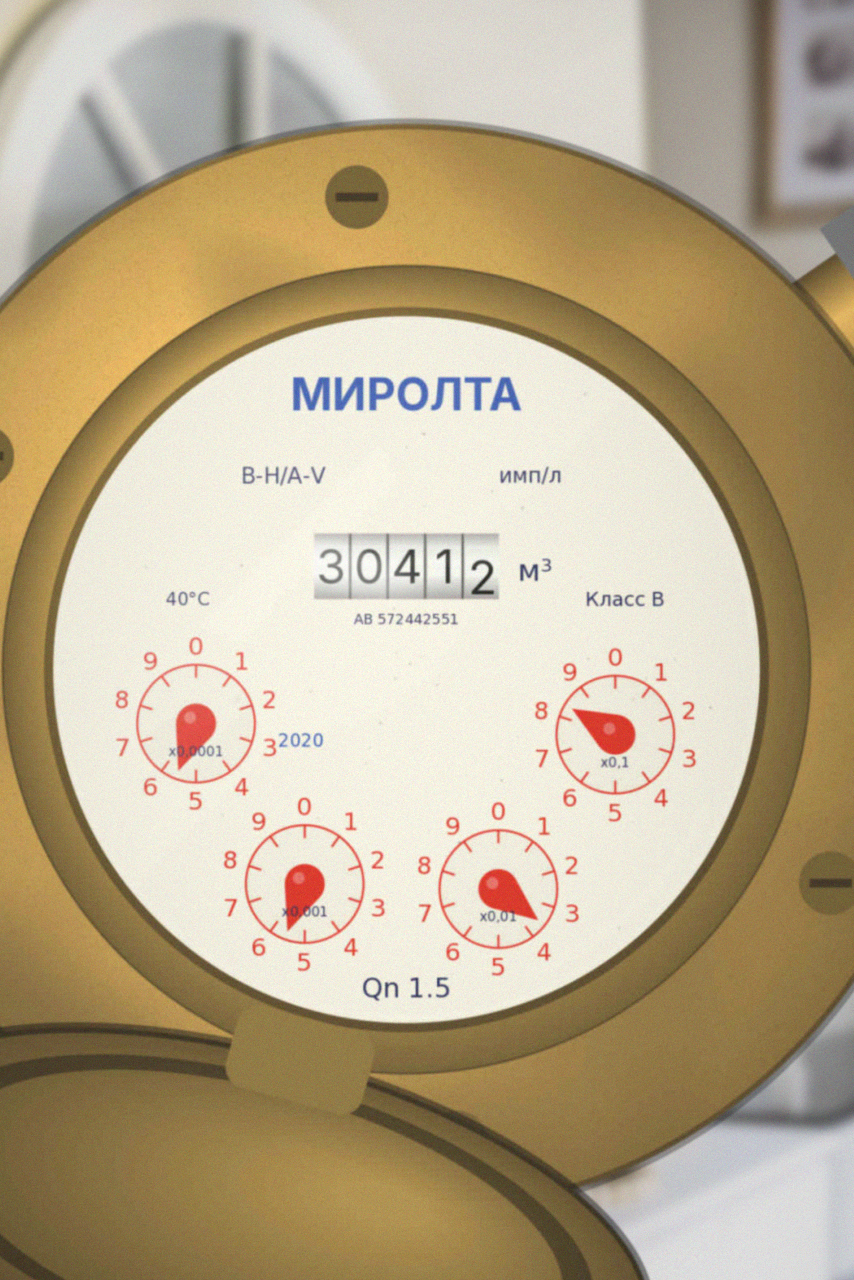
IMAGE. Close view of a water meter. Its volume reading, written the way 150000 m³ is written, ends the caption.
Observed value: 30411.8355 m³
